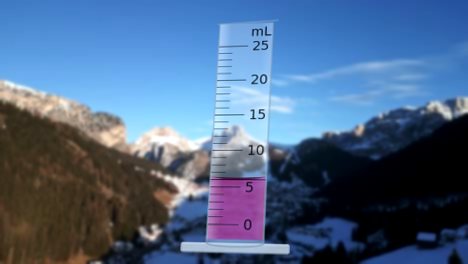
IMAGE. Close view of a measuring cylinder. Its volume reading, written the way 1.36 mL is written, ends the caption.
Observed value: 6 mL
